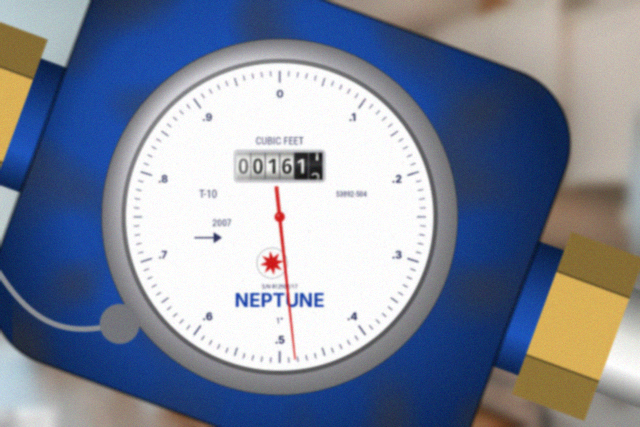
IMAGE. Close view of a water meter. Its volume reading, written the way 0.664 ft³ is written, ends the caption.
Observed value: 1611.48 ft³
